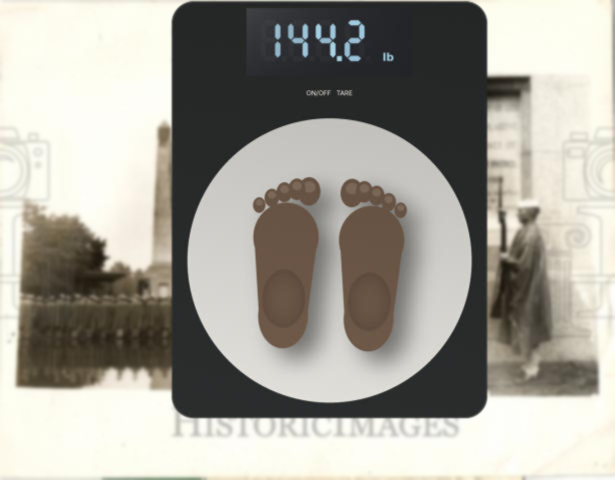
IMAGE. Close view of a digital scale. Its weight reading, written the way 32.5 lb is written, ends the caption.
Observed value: 144.2 lb
